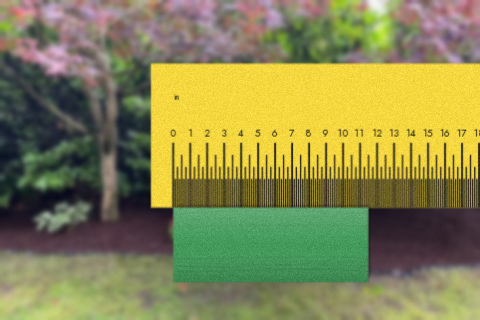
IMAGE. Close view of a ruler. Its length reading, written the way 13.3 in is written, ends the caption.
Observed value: 11.5 in
